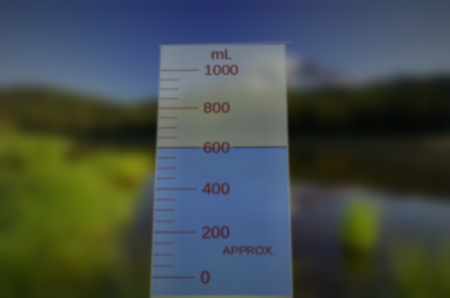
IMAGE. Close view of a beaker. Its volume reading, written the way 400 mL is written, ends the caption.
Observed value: 600 mL
